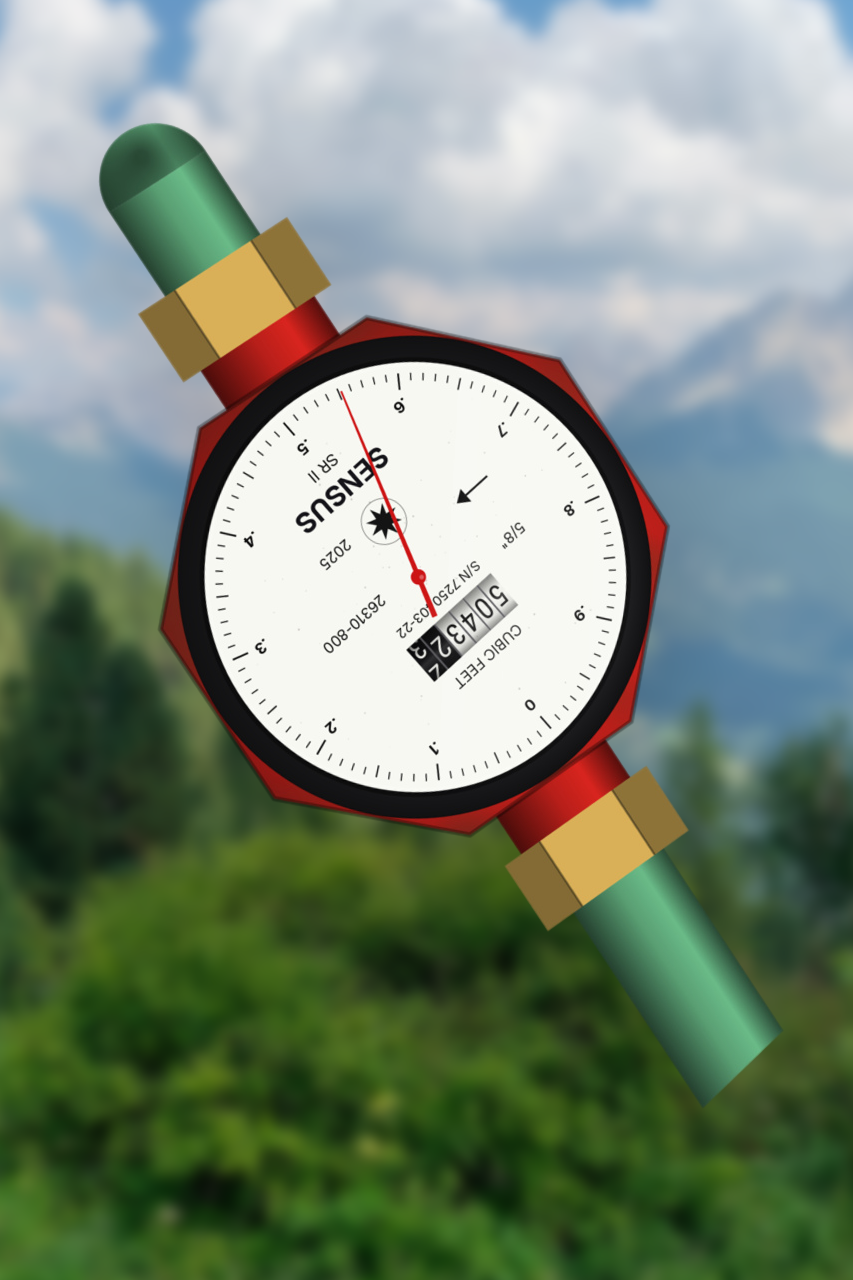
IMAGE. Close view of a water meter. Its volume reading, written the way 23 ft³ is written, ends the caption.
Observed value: 504322.55 ft³
